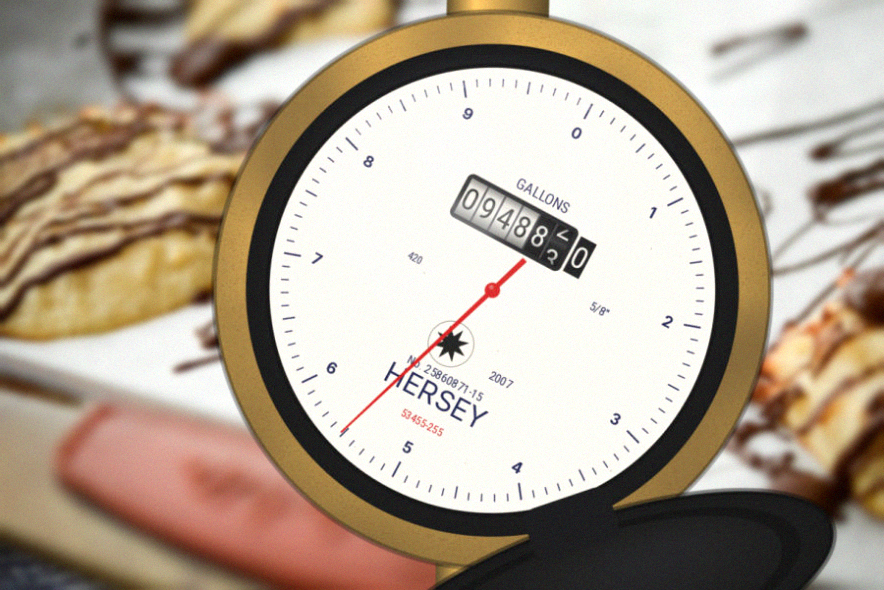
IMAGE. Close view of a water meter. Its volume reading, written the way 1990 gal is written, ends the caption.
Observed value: 948825.5 gal
